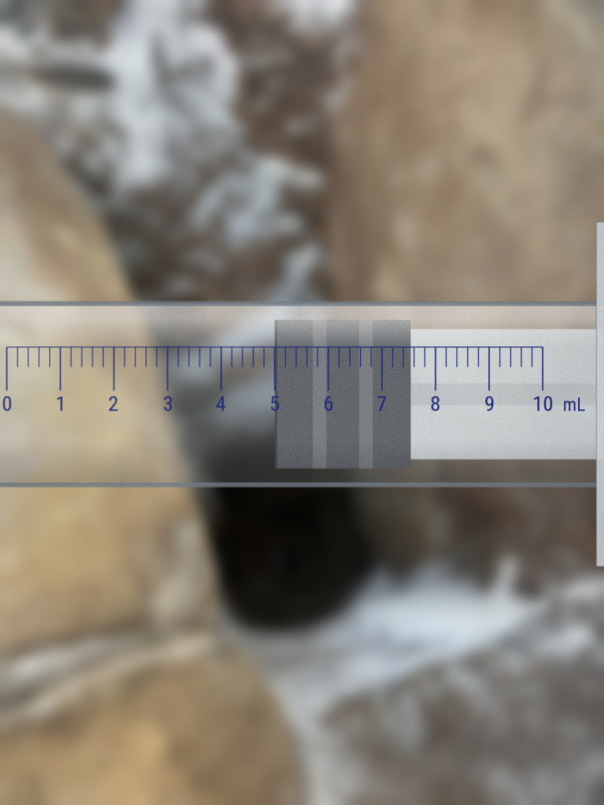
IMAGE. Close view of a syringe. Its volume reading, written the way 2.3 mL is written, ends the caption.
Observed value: 5 mL
